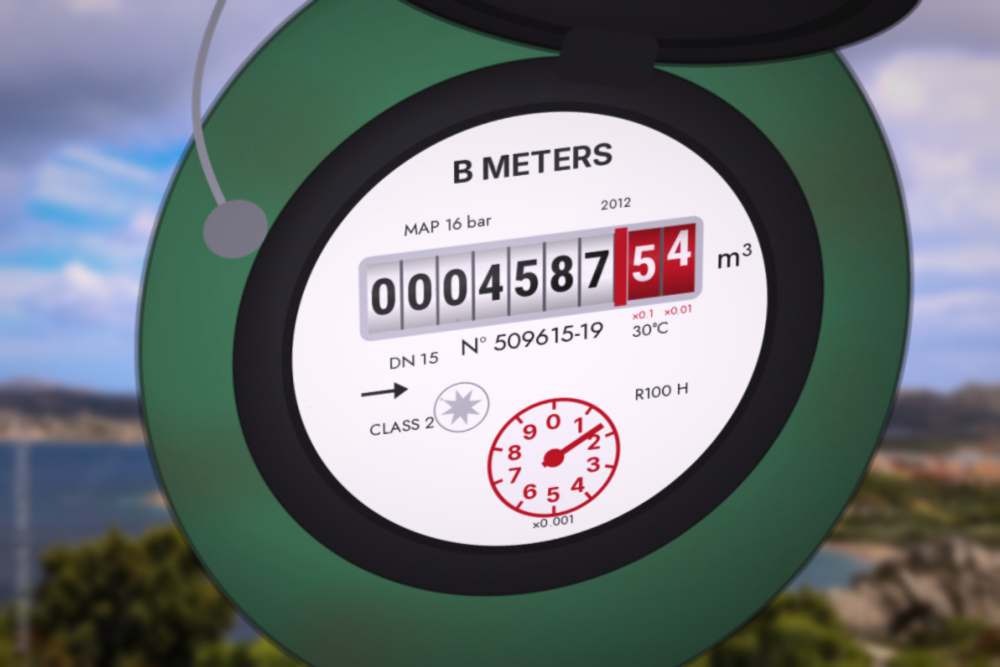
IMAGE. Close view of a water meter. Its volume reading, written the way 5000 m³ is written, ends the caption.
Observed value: 4587.541 m³
